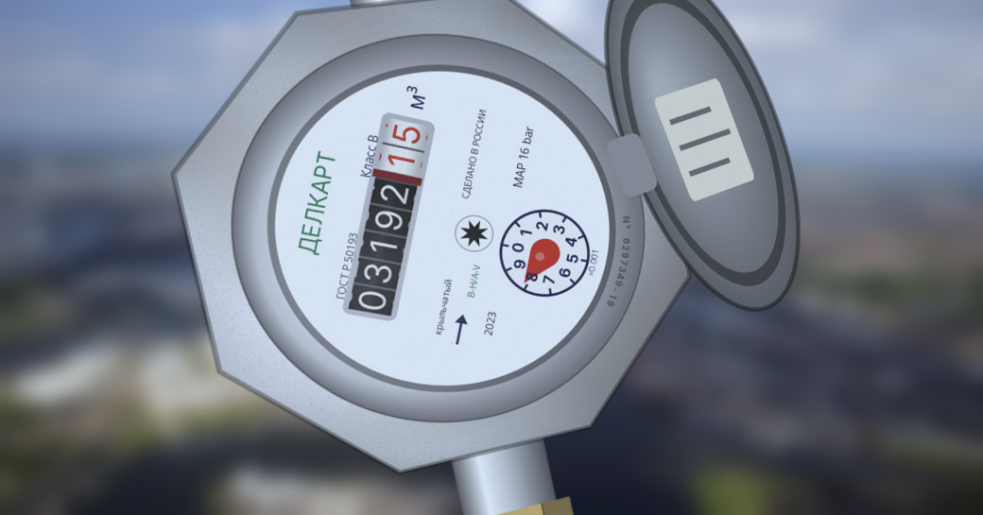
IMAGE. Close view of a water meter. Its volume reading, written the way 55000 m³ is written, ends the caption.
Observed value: 3192.158 m³
